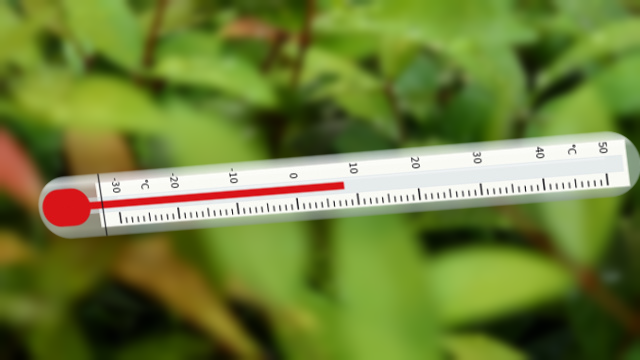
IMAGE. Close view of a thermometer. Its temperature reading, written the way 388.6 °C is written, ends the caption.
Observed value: 8 °C
